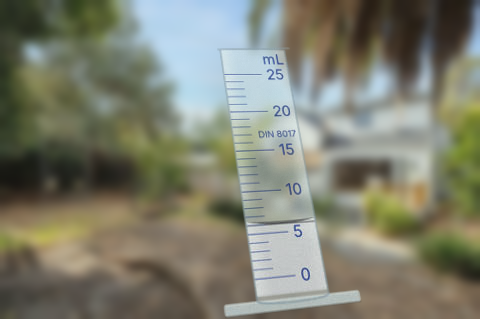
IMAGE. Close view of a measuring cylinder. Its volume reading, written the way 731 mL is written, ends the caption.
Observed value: 6 mL
